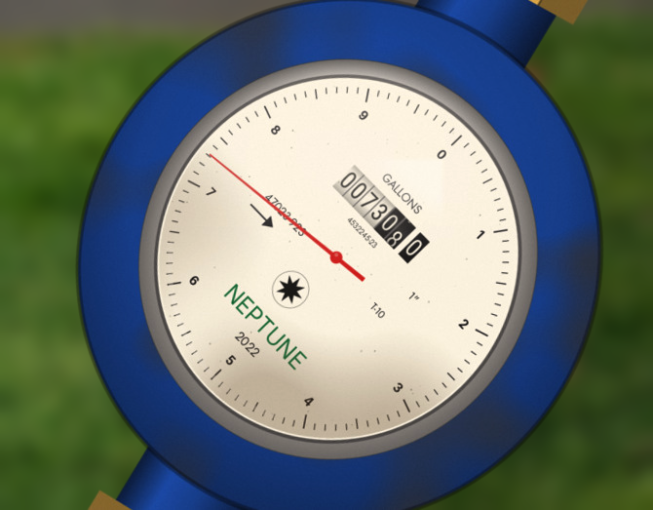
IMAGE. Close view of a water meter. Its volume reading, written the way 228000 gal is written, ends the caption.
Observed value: 73077.3 gal
